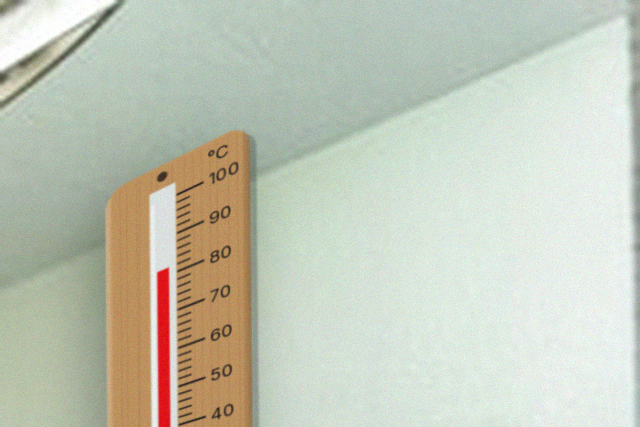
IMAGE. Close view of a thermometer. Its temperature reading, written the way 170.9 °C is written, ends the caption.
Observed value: 82 °C
